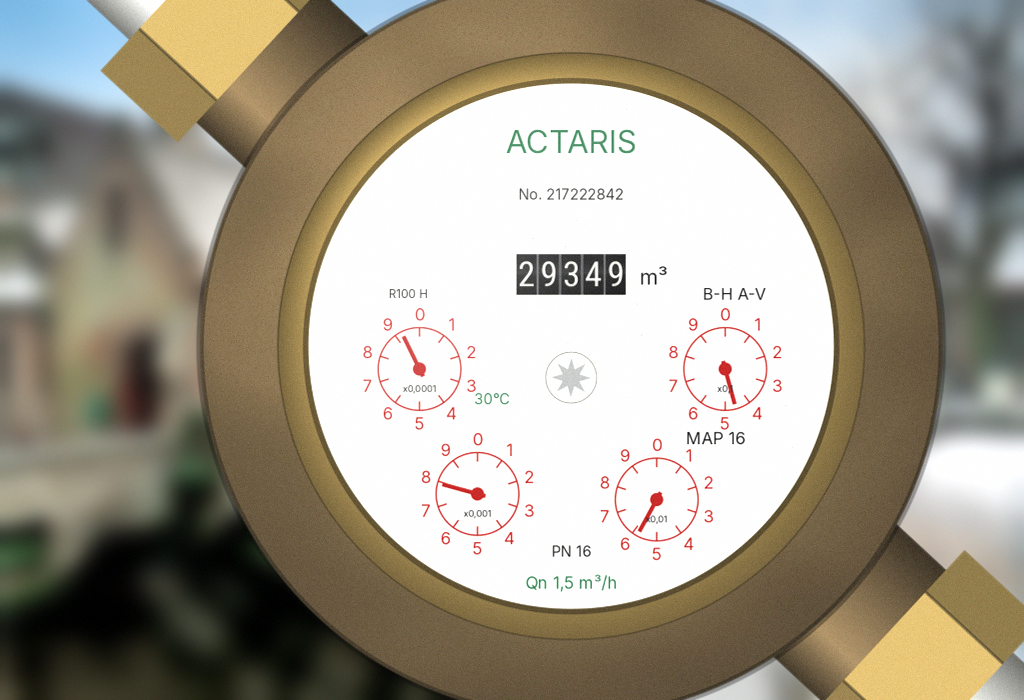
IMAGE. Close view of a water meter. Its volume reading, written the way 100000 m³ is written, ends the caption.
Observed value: 29349.4579 m³
